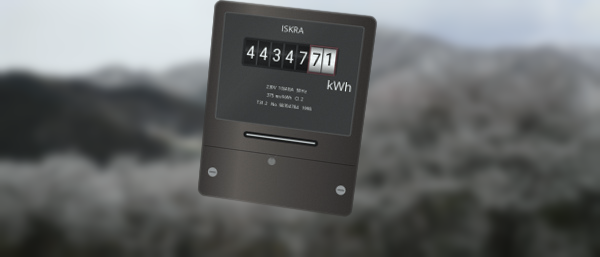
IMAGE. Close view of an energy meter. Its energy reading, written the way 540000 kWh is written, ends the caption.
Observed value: 44347.71 kWh
